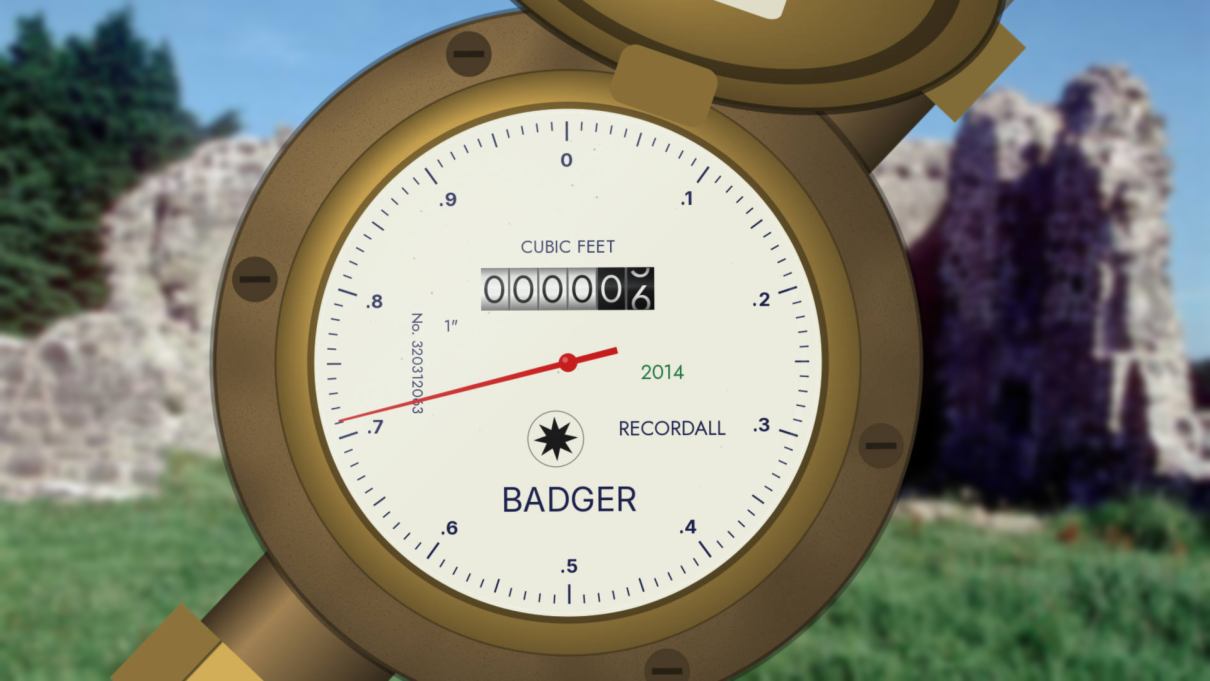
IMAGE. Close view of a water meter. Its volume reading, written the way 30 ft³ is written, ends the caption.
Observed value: 5.71 ft³
